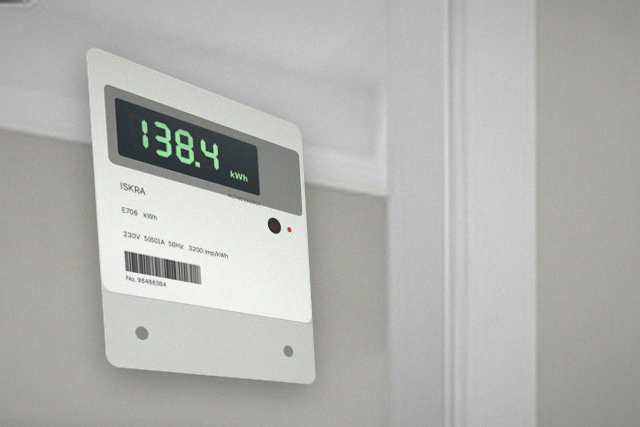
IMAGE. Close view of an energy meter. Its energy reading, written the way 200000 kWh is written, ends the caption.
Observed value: 138.4 kWh
